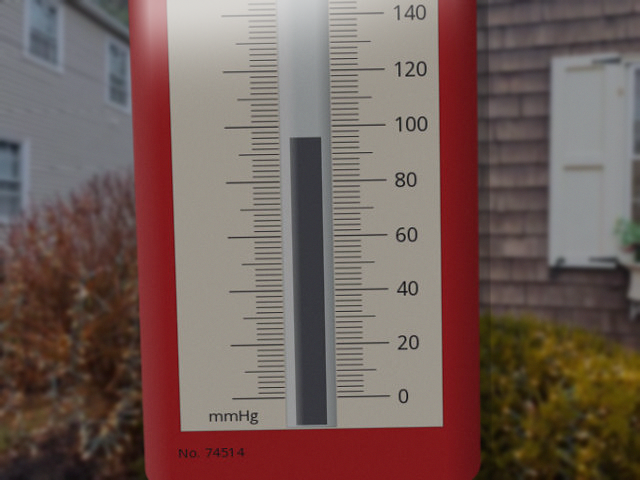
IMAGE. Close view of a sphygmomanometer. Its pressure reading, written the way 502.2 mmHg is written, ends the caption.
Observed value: 96 mmHg
